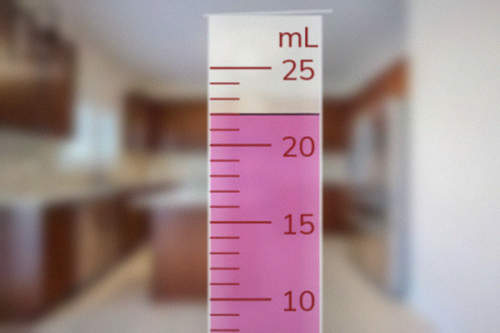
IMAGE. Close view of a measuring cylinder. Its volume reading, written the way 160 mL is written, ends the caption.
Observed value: 22 mL
